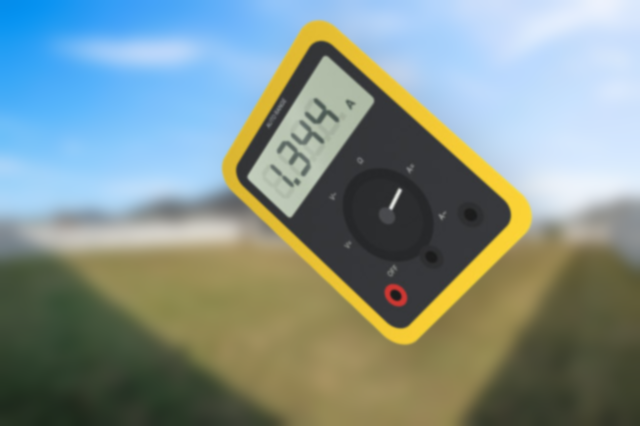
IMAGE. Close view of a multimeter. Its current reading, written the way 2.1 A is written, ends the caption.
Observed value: 1.344 A
